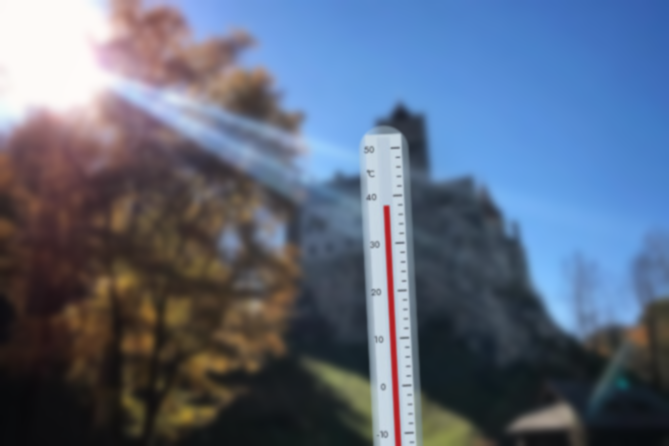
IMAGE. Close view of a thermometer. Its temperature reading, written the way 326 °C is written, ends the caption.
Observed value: 38 °C
